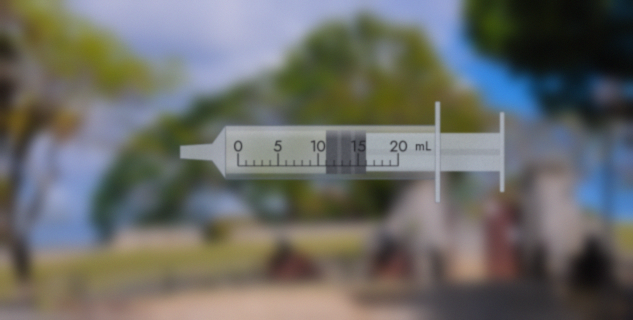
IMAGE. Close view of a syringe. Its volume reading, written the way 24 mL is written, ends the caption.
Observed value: 11 mL
